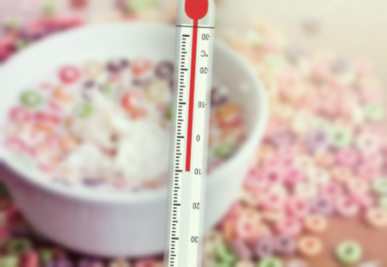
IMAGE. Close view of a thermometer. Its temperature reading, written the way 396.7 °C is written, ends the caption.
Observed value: 10 °C
